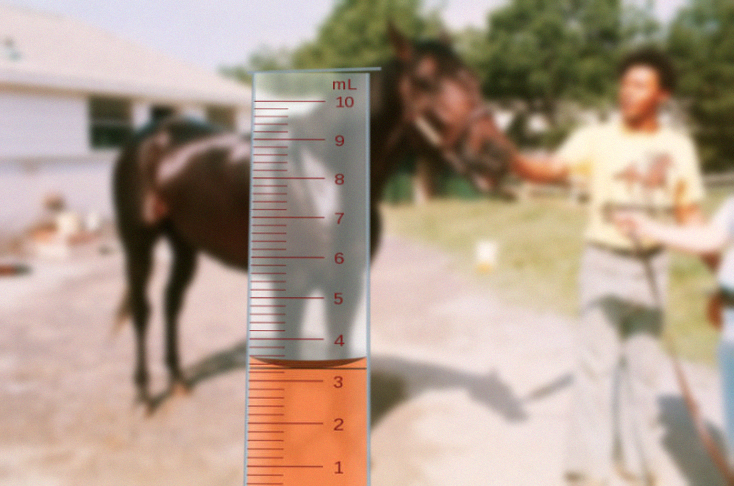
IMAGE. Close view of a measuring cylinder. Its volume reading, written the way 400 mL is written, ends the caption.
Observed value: 3.3 mL
